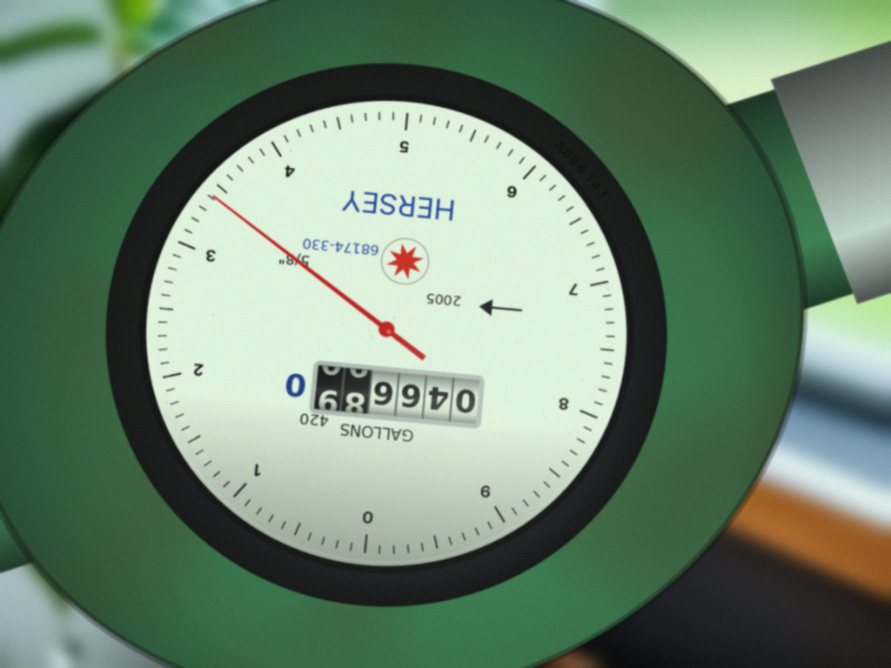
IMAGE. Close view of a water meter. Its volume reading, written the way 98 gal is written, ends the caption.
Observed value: 466893.4 gal
